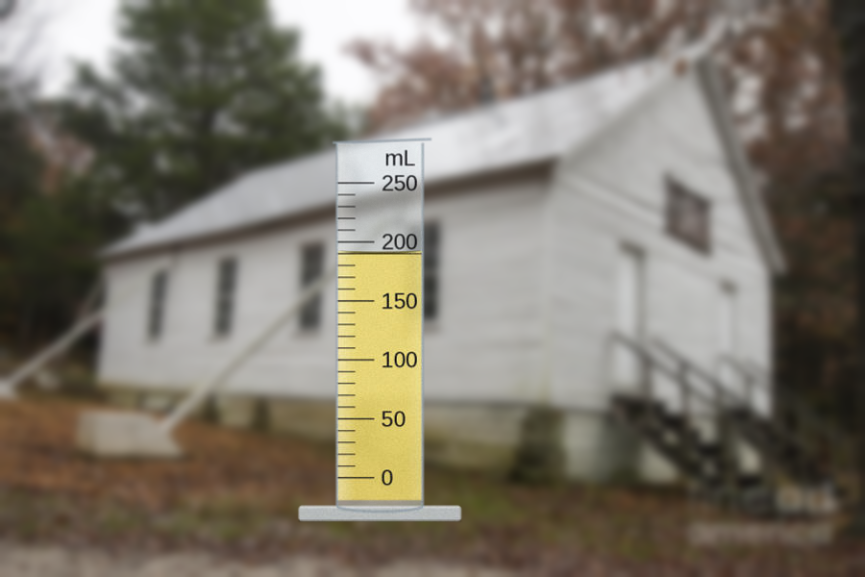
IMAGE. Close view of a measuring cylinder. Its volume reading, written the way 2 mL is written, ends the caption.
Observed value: 190 mL
